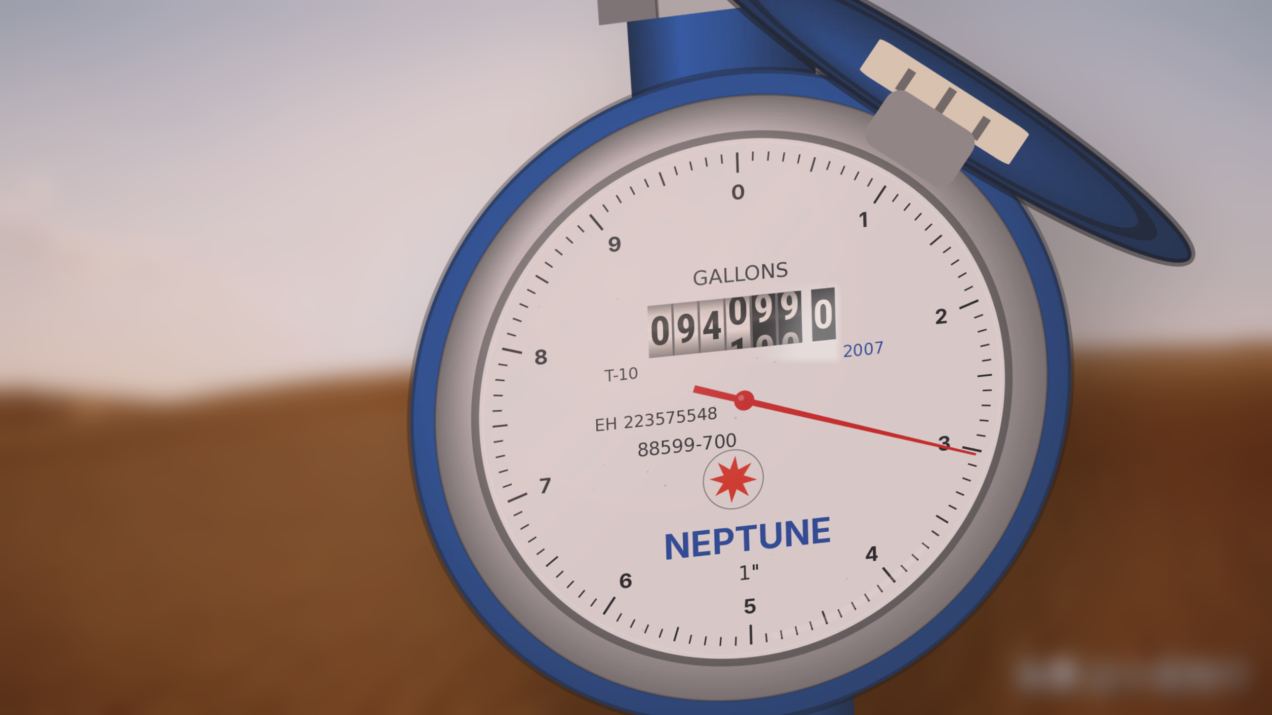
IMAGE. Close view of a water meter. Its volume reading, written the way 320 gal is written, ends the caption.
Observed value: 940993.0 gal
